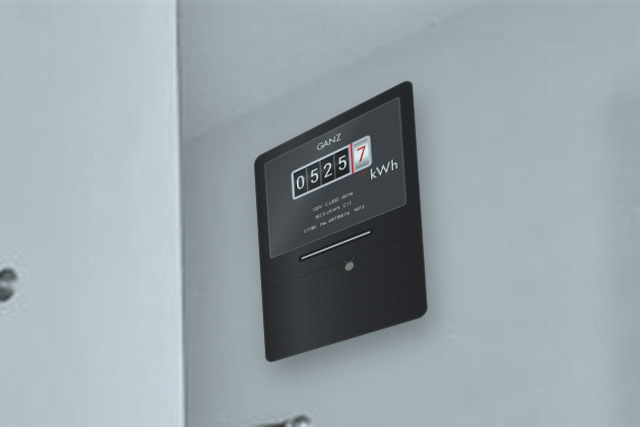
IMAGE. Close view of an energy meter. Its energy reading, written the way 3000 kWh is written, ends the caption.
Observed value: 525.7 kWh
